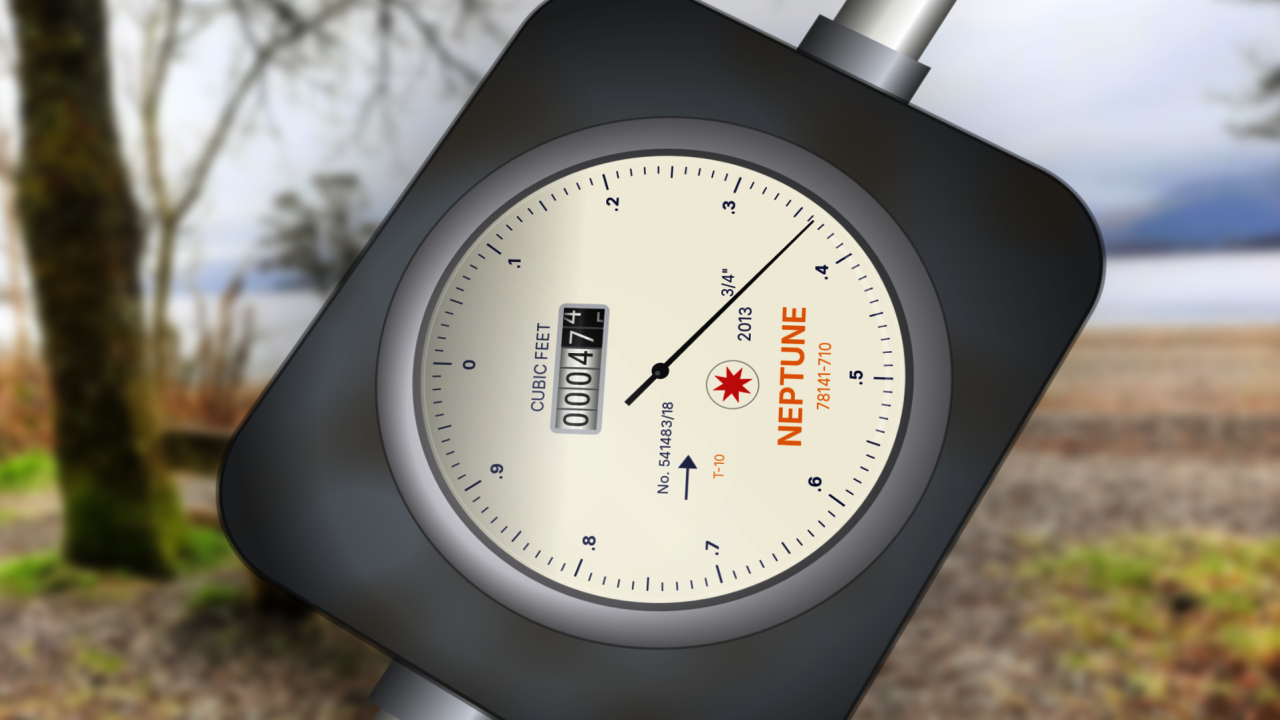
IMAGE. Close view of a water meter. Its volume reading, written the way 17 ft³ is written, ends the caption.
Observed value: 474.36 ft³
